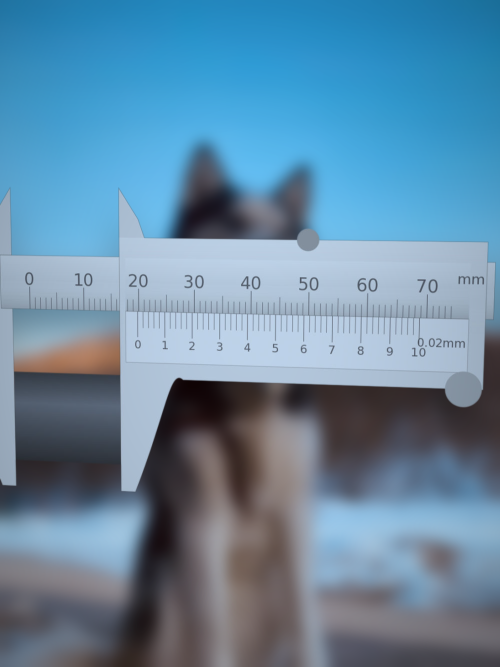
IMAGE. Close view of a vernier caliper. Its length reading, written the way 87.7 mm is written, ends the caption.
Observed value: 19.8 mm
